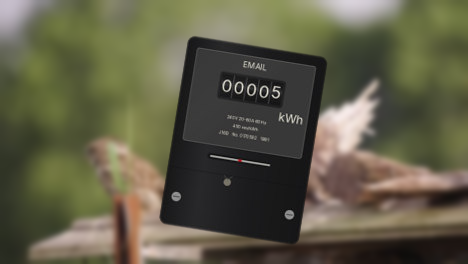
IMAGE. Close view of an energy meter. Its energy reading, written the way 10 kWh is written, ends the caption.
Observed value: 5 kWh
